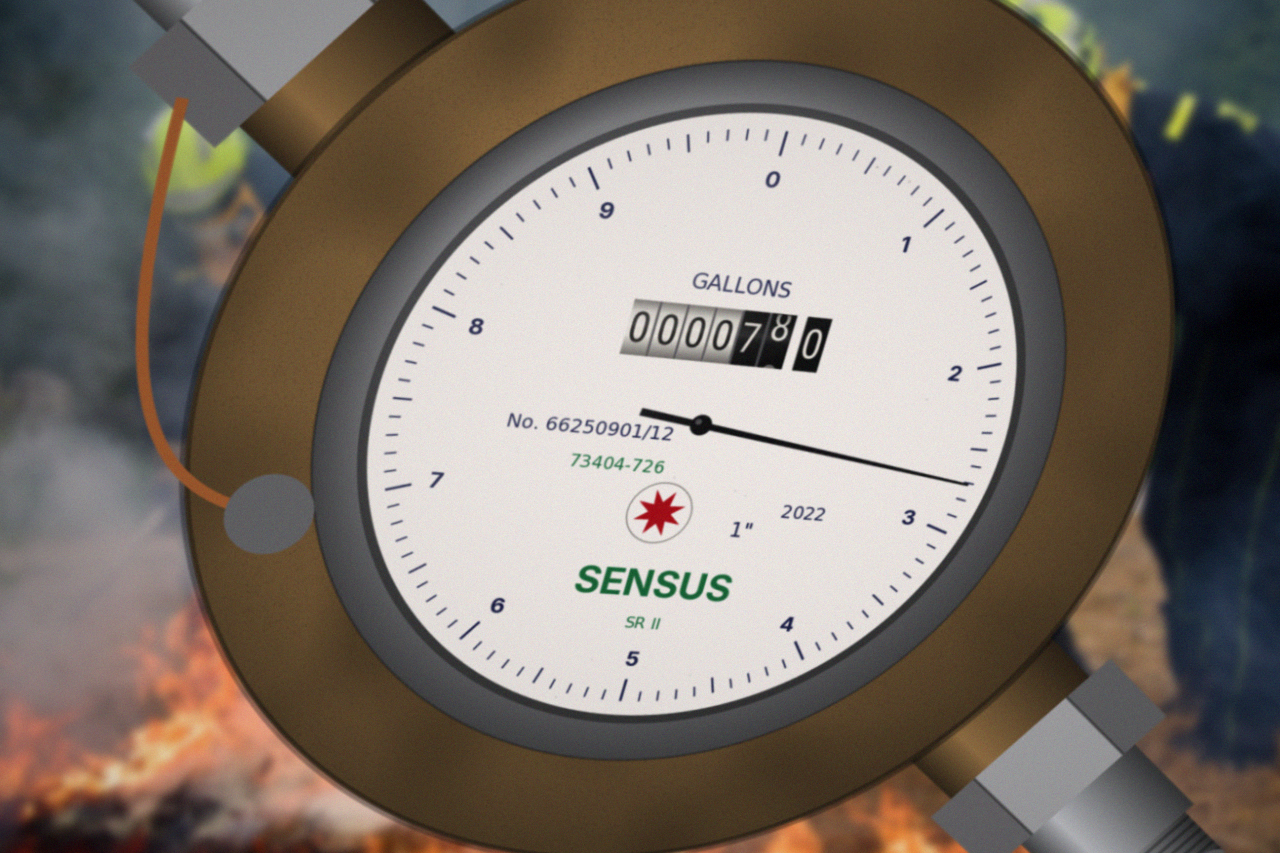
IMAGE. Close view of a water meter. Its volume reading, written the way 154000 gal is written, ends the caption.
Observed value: 782.7 gal
